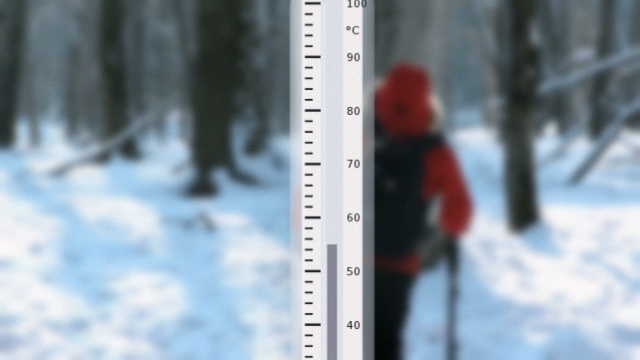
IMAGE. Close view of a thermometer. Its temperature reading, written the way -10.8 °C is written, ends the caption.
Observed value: 55 °C
